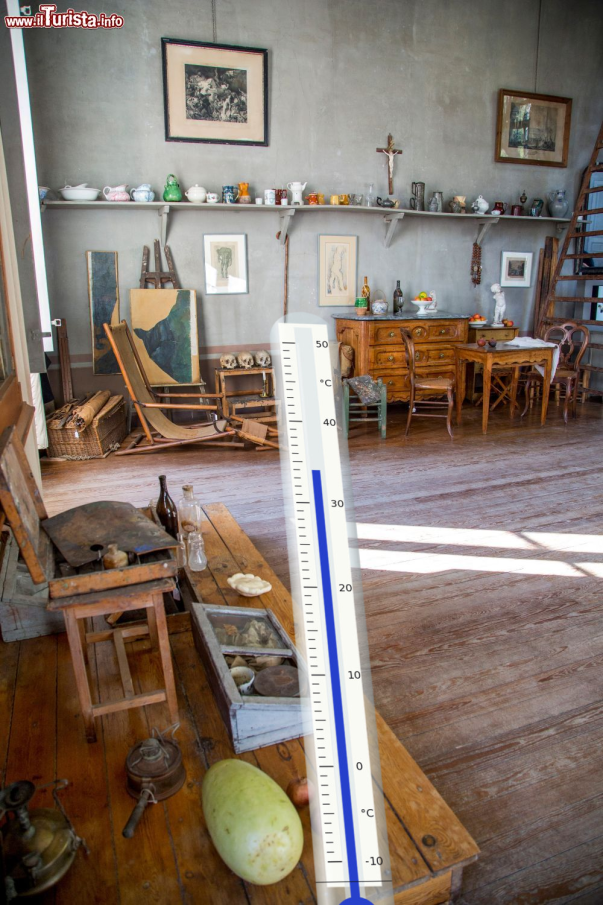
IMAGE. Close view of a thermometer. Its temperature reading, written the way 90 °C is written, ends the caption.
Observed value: 34 °C
